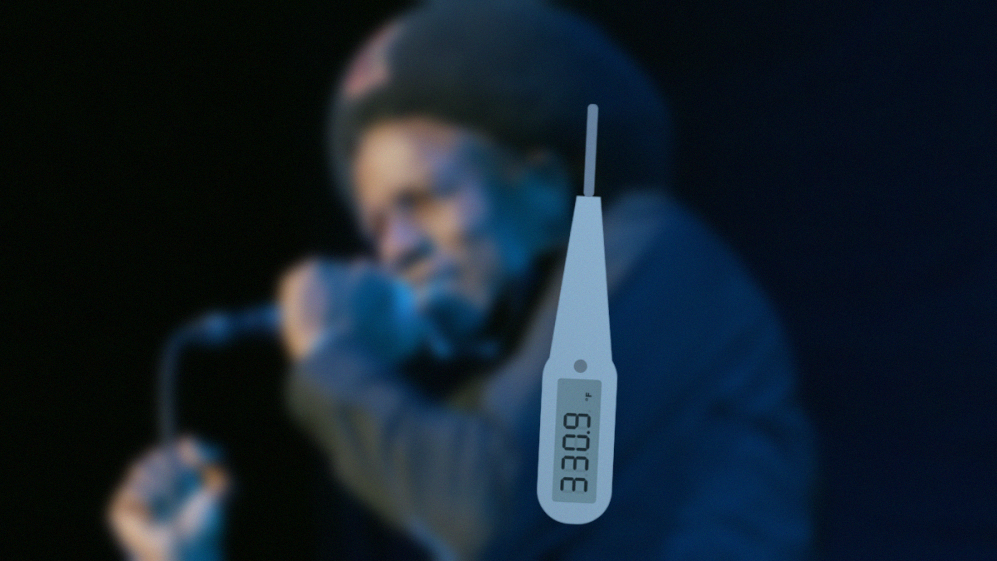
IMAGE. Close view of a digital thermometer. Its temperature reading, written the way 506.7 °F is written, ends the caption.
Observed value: 330.9 °F
